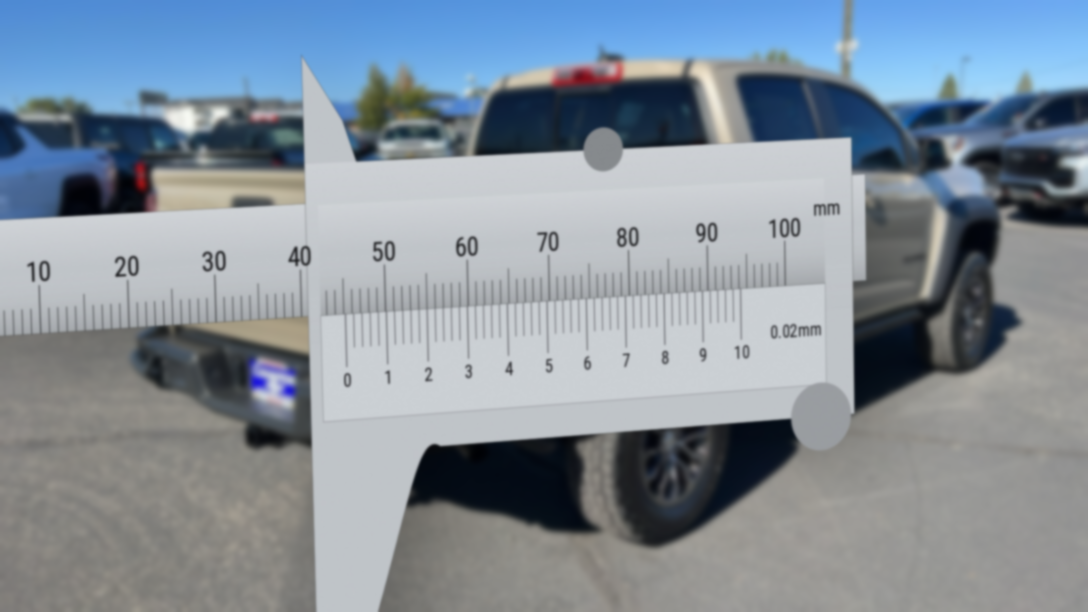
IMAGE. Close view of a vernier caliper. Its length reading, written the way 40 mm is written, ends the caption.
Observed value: 45.2 mm
